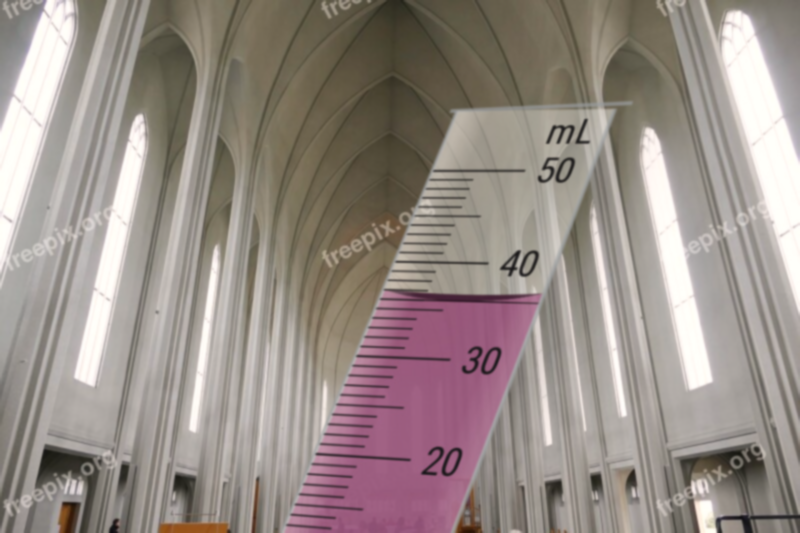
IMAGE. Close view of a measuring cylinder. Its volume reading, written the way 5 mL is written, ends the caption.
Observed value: 36 mL
